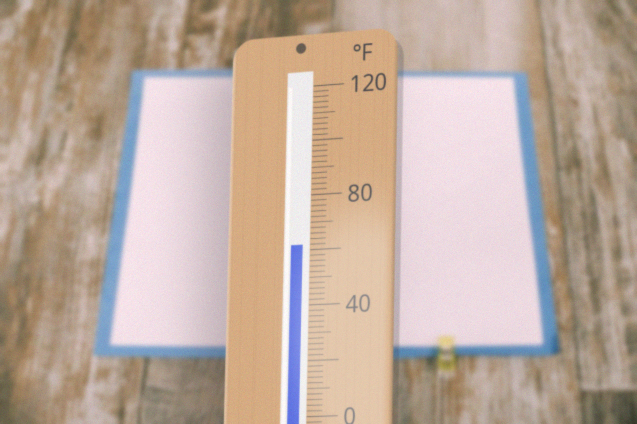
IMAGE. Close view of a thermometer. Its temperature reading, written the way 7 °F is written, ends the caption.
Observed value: 62 °F
